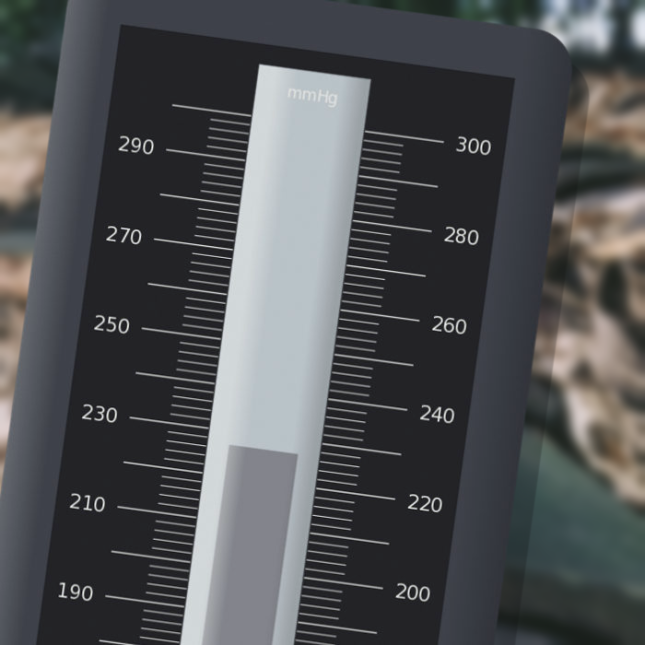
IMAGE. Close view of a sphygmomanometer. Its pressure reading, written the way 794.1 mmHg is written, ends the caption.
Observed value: 227 mmHg
